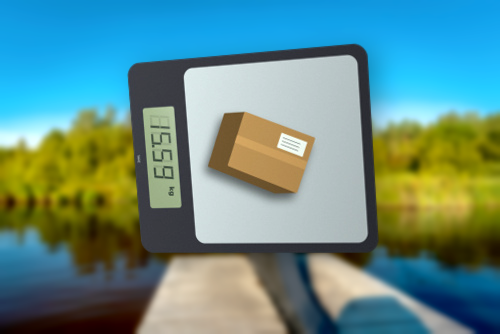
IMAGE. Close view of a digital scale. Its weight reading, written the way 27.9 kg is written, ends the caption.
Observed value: 15.59 kg
